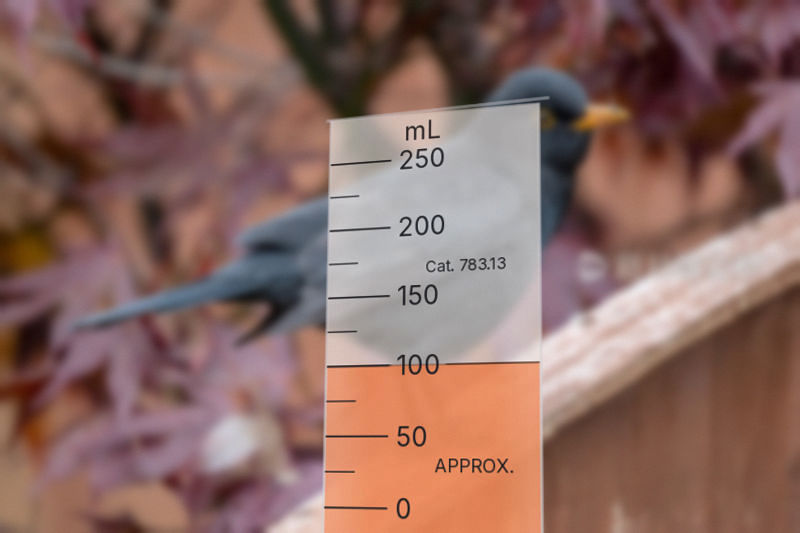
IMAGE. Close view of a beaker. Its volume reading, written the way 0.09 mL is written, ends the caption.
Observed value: 100 mL
